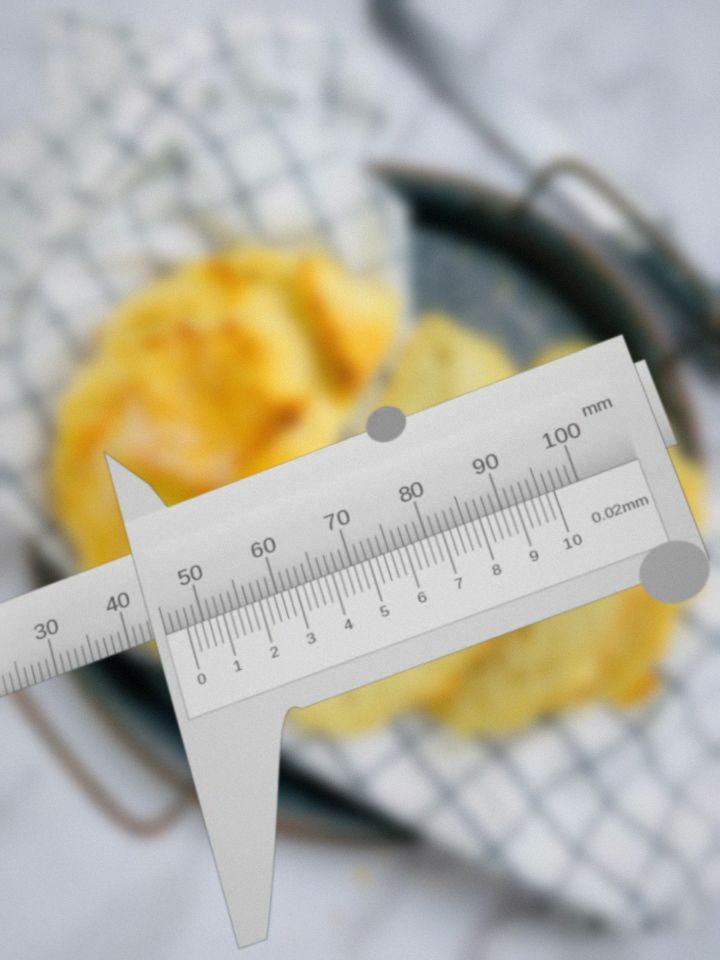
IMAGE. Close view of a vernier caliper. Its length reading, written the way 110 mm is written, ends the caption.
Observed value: 47.8 mm
